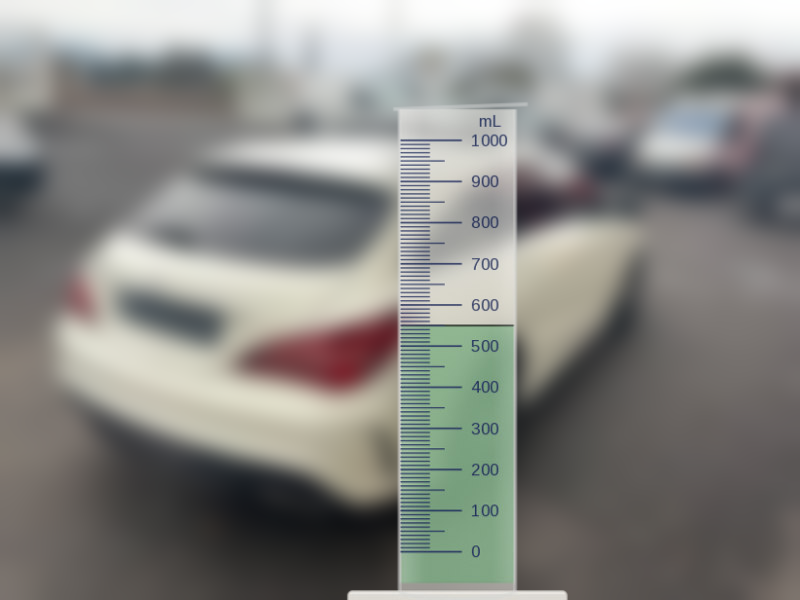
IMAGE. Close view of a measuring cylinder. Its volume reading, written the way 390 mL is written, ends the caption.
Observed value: 550 mL
